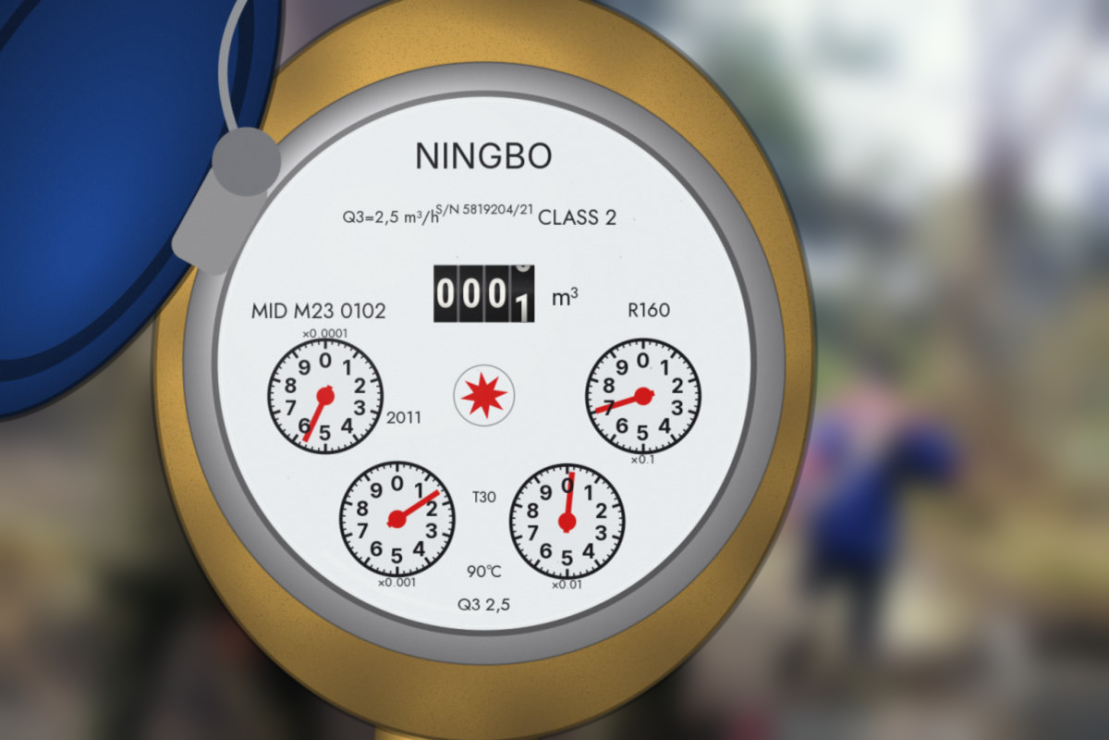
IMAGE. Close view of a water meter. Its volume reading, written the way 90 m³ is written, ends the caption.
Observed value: 0.7015 m³
